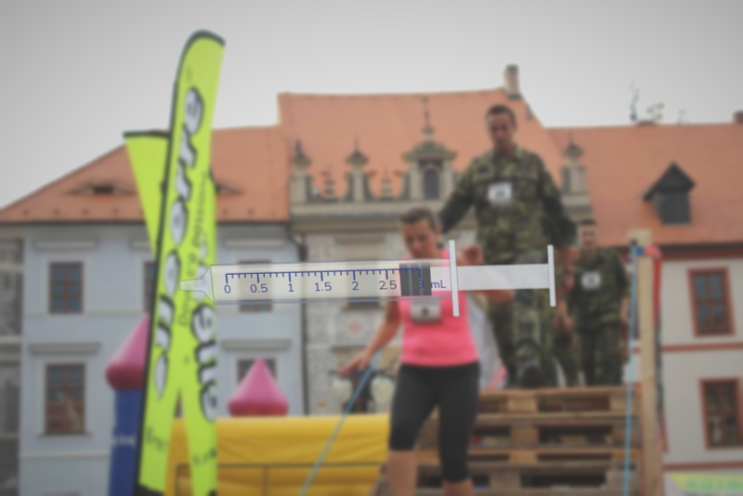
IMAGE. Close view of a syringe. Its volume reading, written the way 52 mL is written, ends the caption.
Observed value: 2.7 mL
